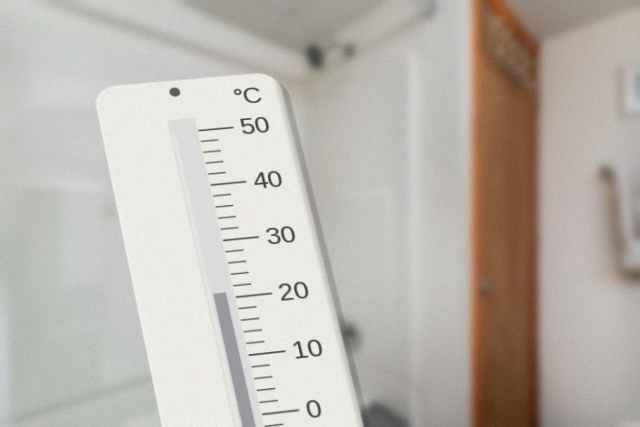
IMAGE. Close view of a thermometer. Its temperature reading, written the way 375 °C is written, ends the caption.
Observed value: 21 °C
